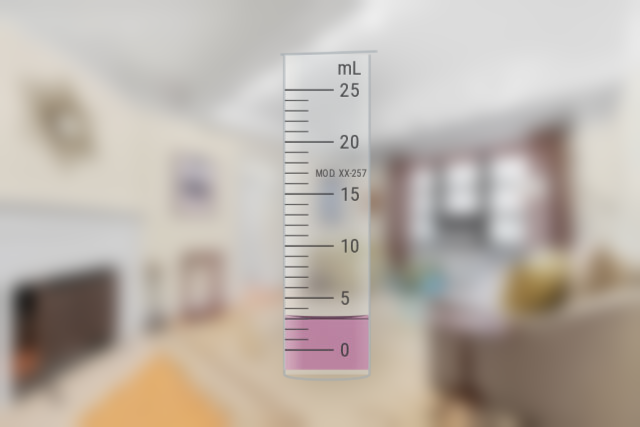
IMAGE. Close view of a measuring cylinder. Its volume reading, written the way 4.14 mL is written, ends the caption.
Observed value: 3 mL
